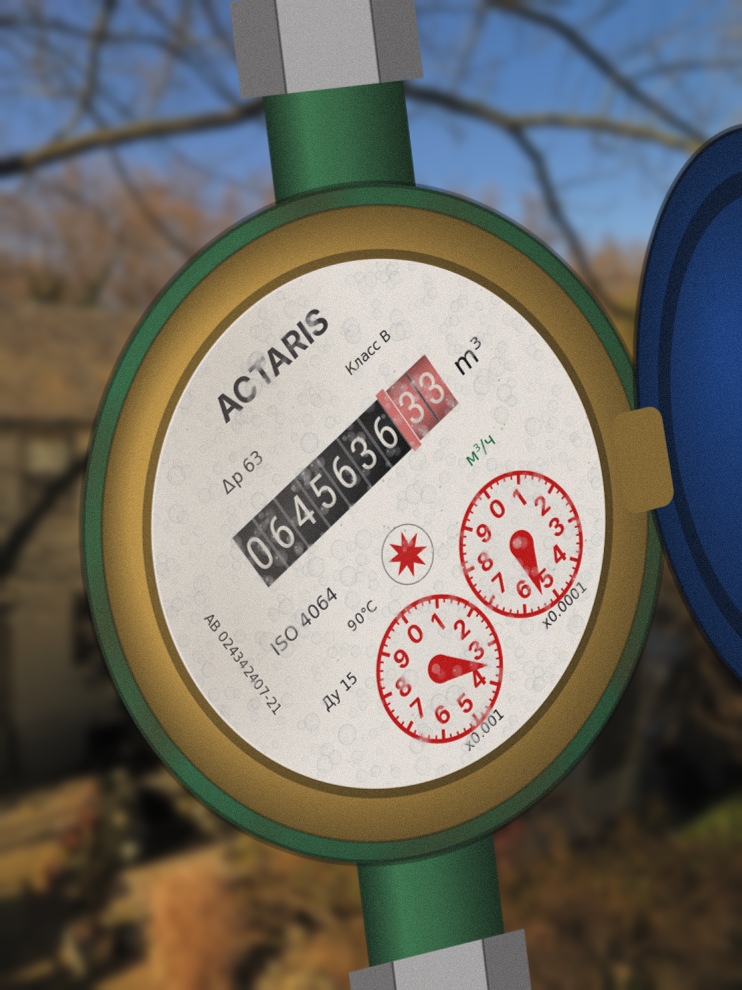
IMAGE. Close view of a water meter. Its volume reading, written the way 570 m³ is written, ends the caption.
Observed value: 645636.3335 m³
